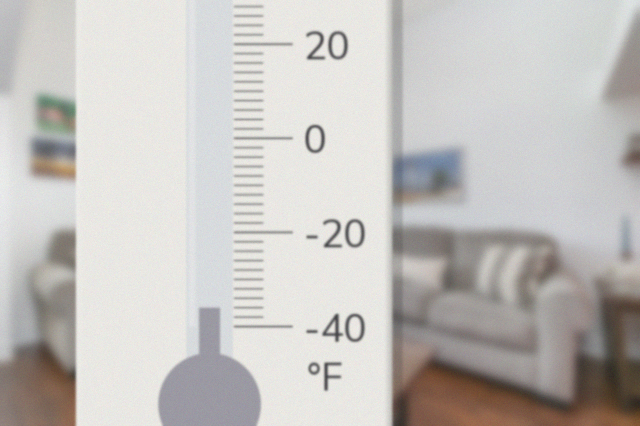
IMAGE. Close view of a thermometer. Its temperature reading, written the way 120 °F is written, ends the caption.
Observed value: -36 °F
